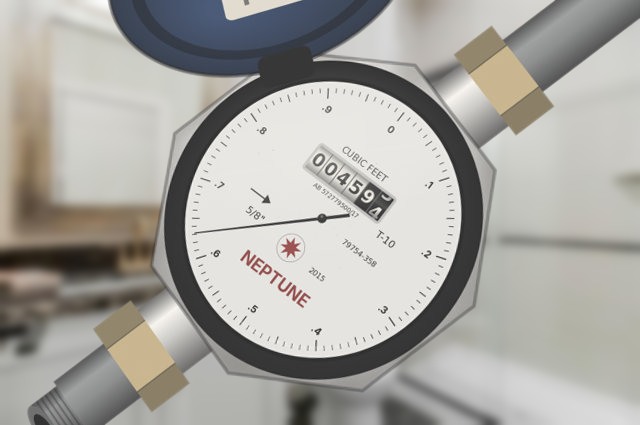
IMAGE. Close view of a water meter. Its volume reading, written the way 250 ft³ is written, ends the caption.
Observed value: 4593.63 ft³
